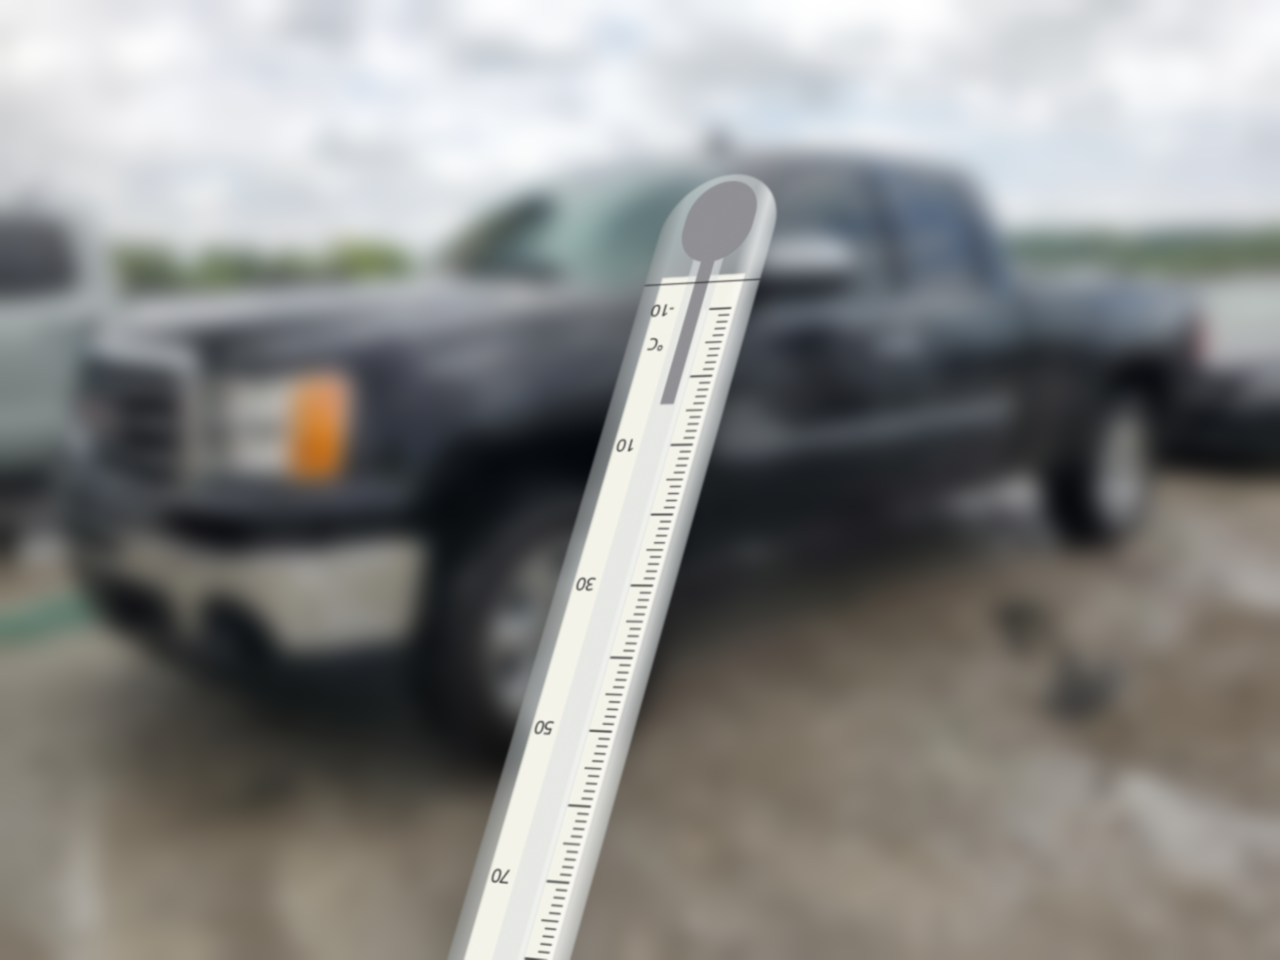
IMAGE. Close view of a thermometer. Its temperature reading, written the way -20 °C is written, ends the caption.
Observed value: 4 °C
